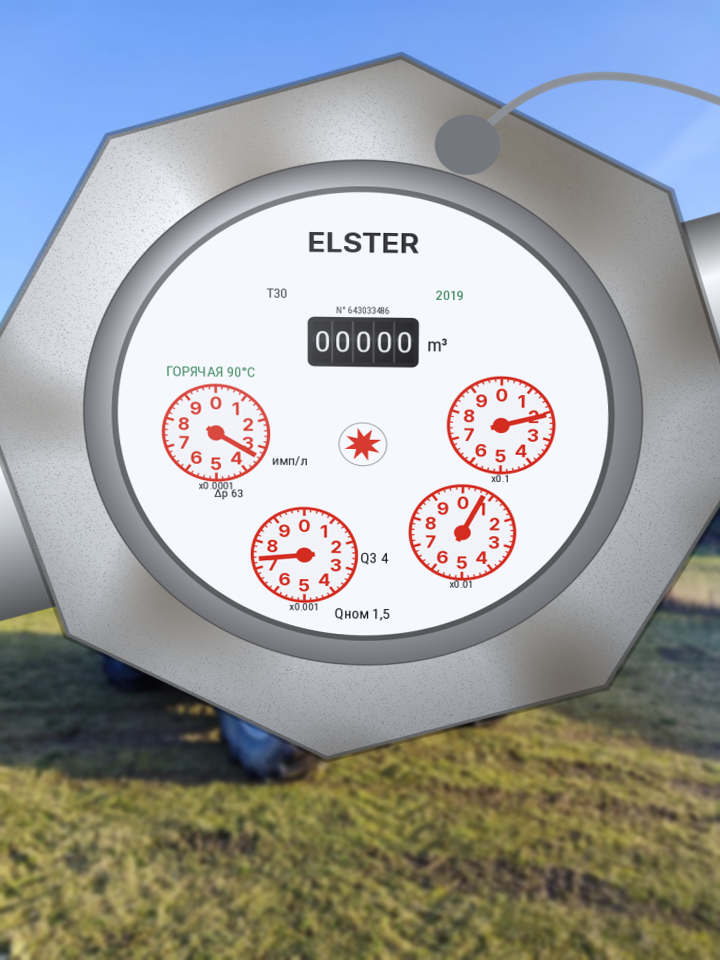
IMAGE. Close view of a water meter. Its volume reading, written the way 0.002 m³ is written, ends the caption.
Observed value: 0.2073 m³
